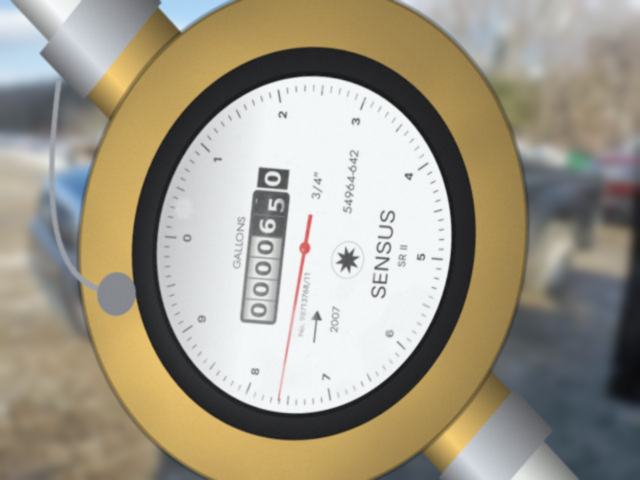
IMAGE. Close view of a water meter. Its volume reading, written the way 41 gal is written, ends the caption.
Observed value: 647.6 gal
